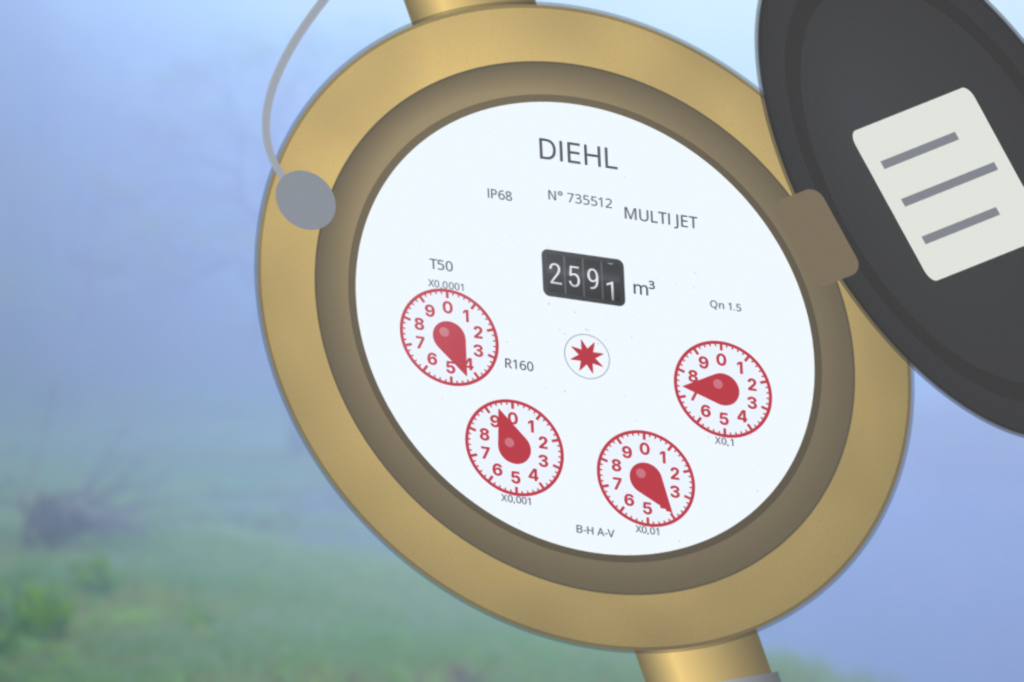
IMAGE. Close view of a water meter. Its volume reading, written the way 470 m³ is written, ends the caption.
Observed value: 2590.7394 m³
